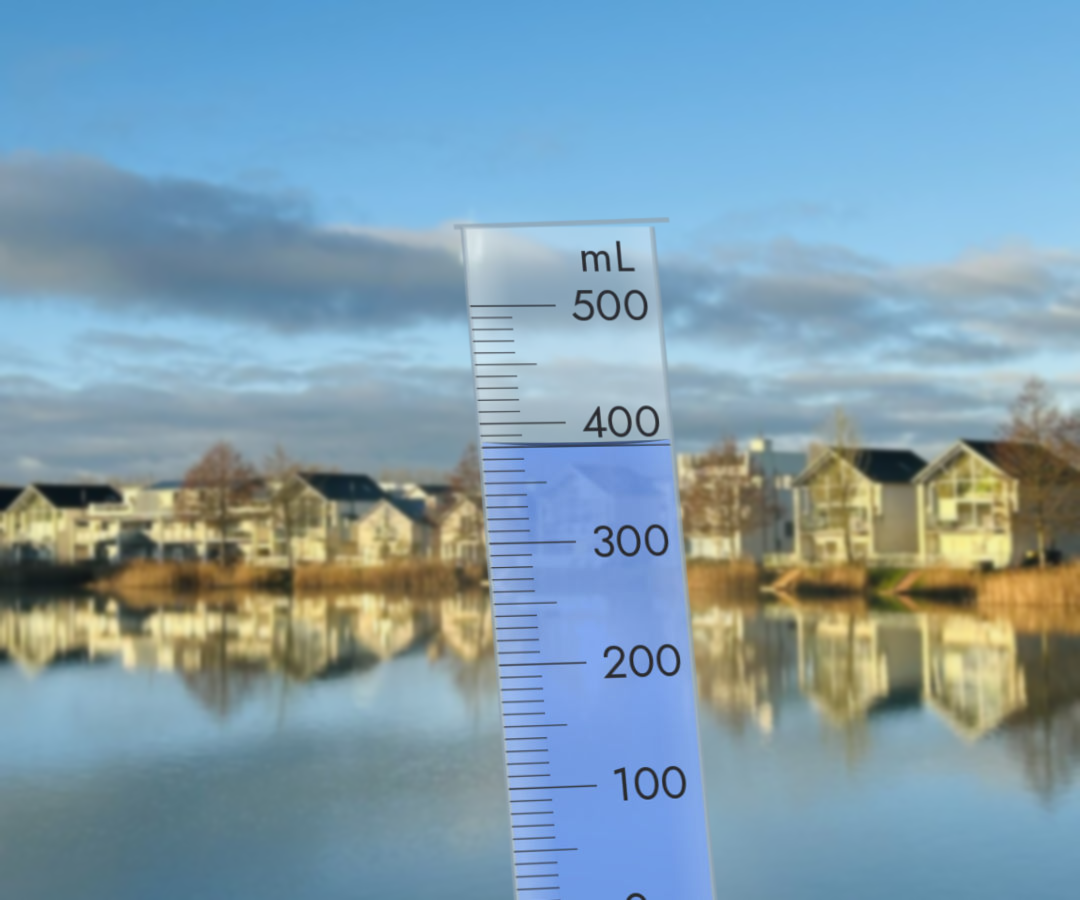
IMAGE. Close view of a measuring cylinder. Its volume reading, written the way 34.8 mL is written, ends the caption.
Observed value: 380 mL
